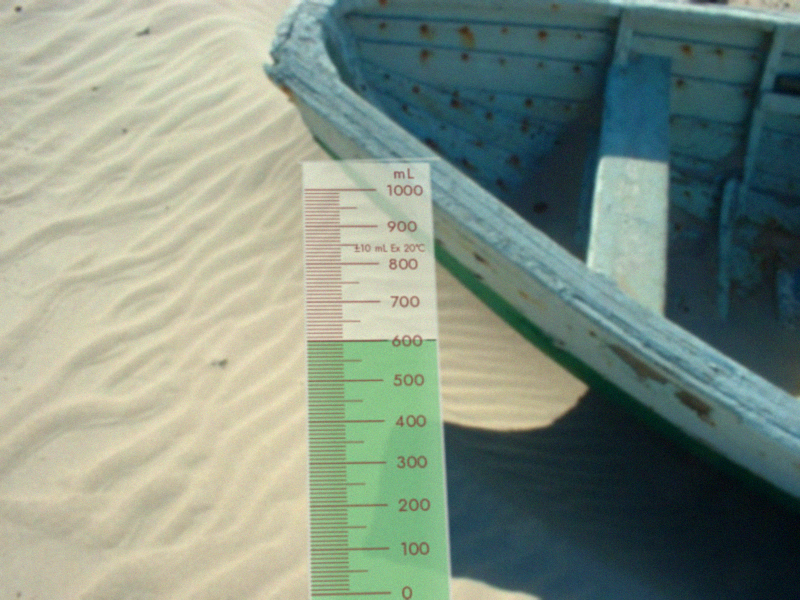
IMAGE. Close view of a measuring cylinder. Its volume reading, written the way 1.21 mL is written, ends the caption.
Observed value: 600 mL
